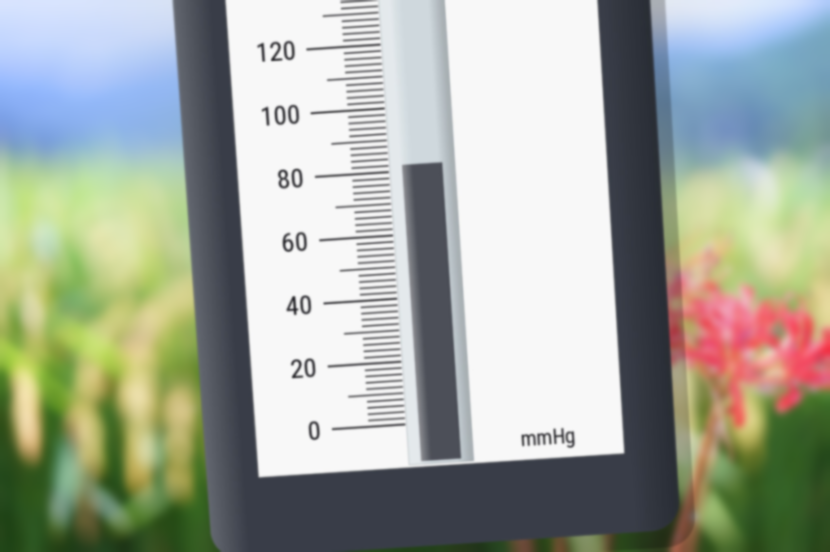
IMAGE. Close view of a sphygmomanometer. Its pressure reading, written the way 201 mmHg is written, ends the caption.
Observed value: 82 mmHg
